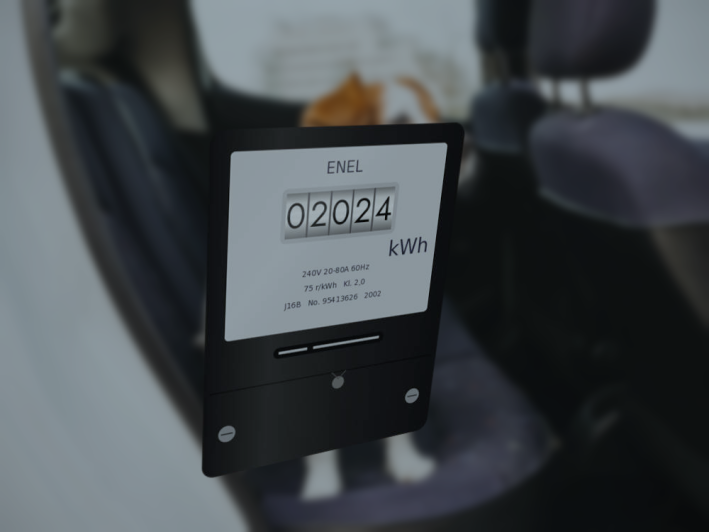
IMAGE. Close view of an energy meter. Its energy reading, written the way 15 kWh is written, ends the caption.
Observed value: 2024 kWh
